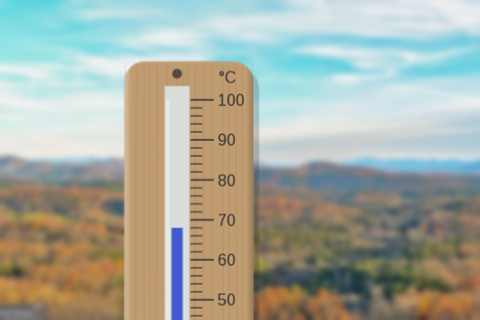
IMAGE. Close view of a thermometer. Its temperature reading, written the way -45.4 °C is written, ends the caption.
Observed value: 68 °C
